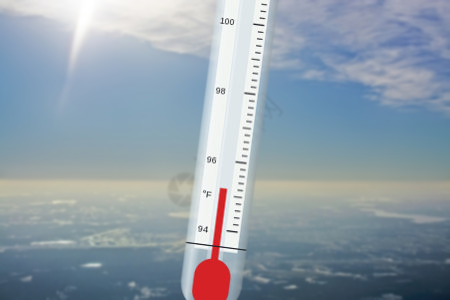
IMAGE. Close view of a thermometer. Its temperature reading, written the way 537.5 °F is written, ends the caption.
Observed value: 95.2 °F
